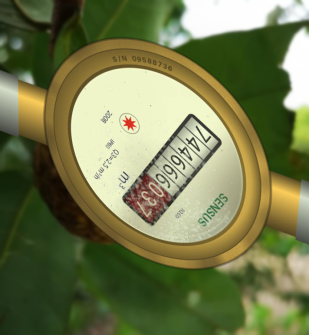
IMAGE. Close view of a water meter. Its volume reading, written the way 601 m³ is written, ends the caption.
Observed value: 744666.037 m³
